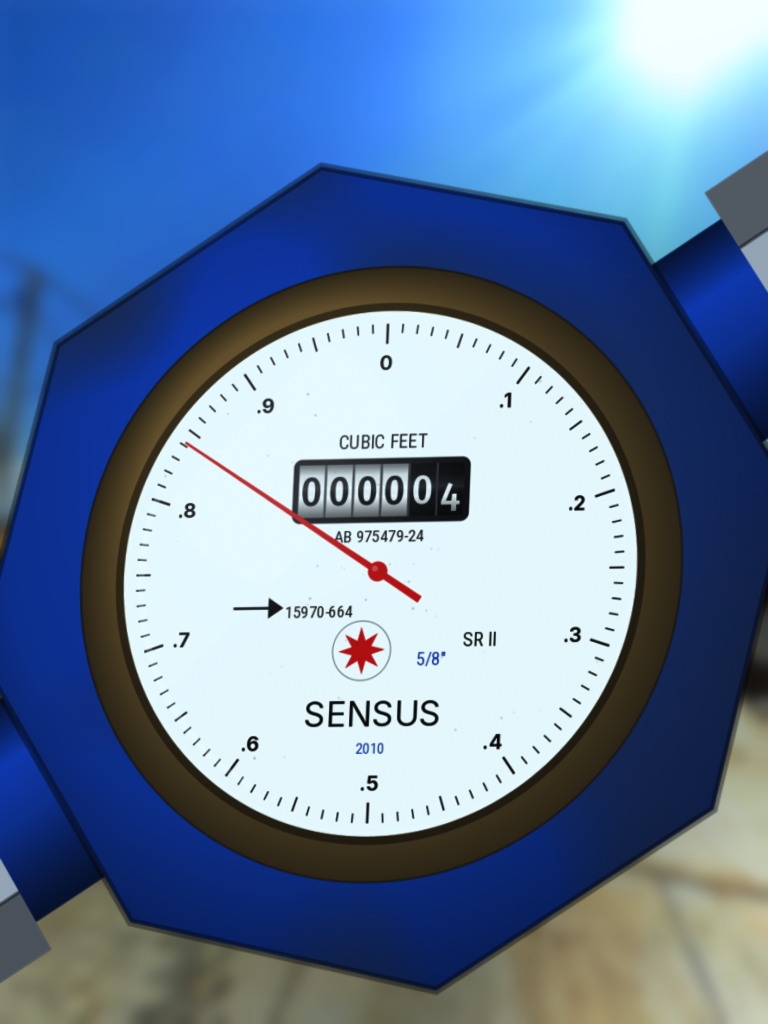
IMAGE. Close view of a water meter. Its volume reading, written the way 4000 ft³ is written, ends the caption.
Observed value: 3.84 ft³
